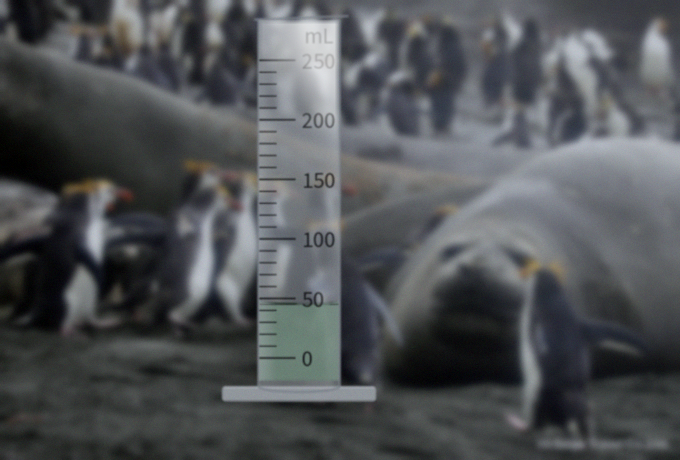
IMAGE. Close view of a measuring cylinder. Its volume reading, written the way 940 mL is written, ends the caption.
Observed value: 45 mL
